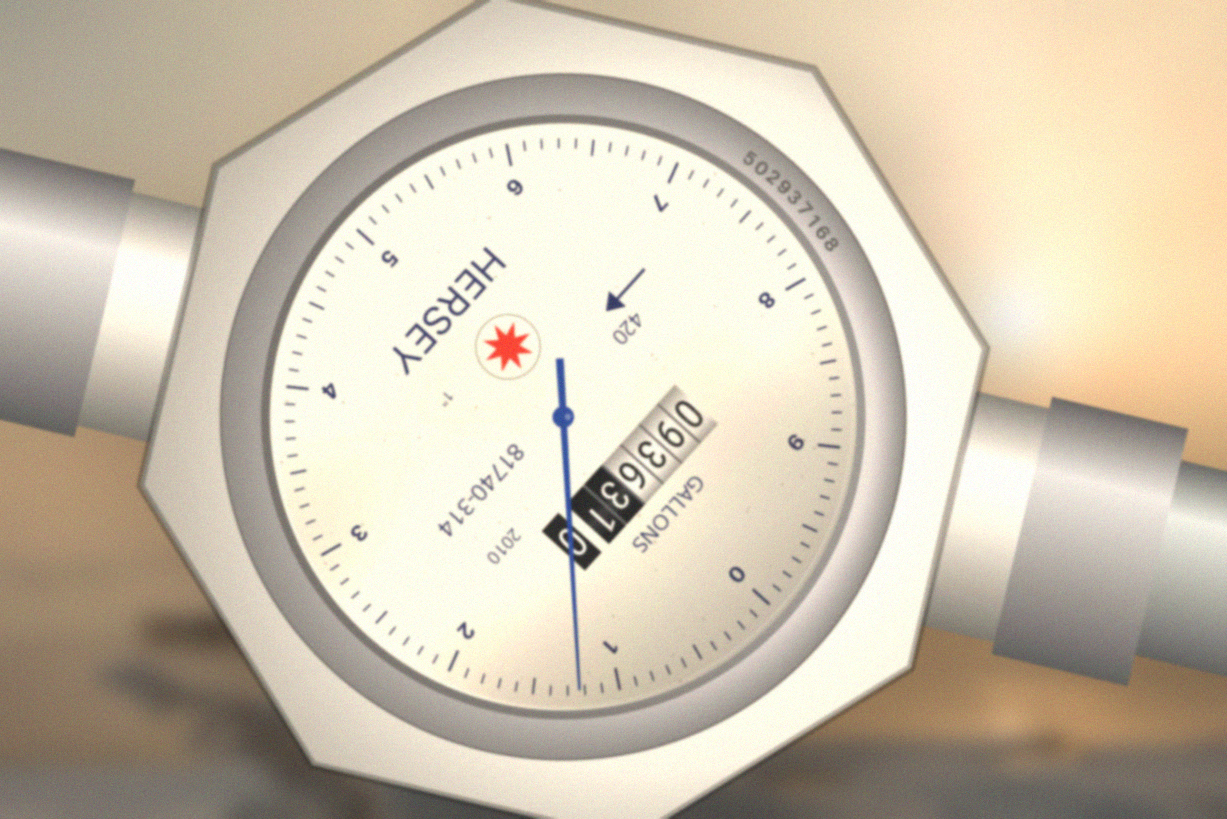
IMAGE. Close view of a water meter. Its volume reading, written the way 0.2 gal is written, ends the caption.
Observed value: 936311.2 gal
